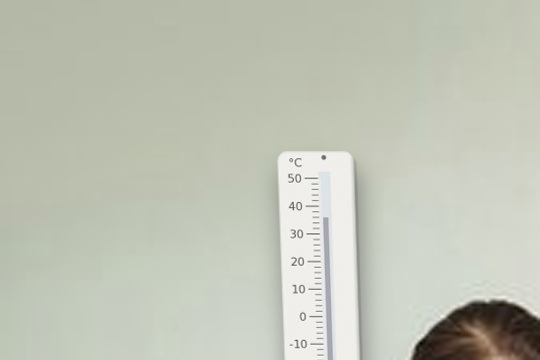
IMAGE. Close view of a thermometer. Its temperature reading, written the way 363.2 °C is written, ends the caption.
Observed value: 36 °C
